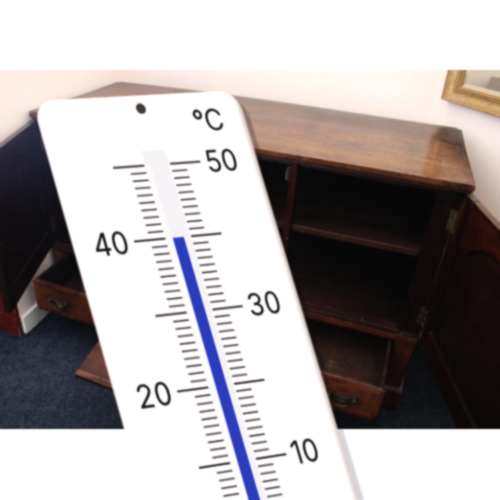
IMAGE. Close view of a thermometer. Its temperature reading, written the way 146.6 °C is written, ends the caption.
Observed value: 40 °C
